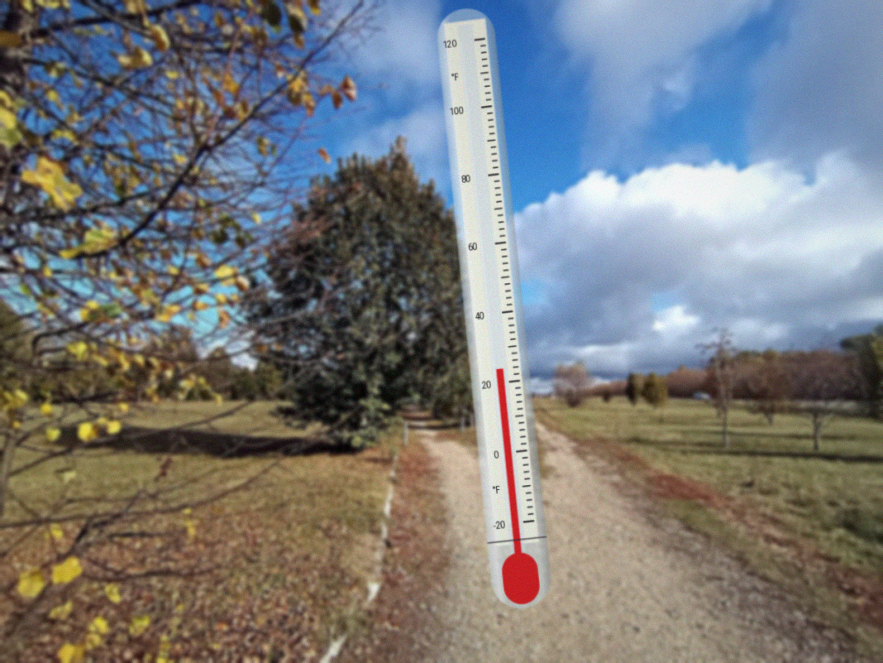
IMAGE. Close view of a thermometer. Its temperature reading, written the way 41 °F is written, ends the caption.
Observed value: 24 °F
